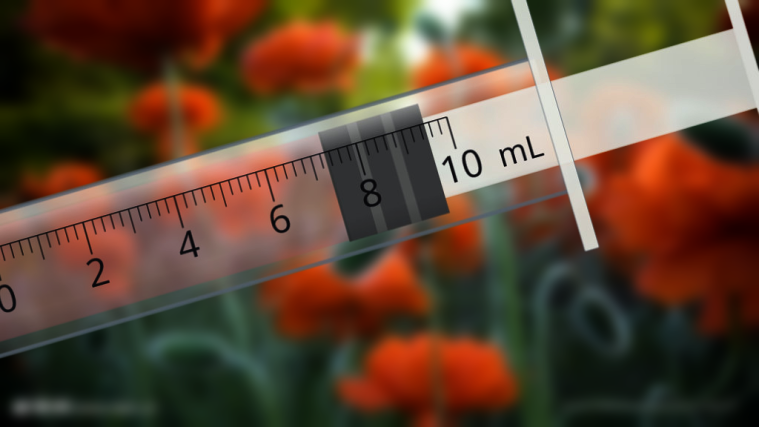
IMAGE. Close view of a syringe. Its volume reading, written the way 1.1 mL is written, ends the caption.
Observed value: 7.3 mL
